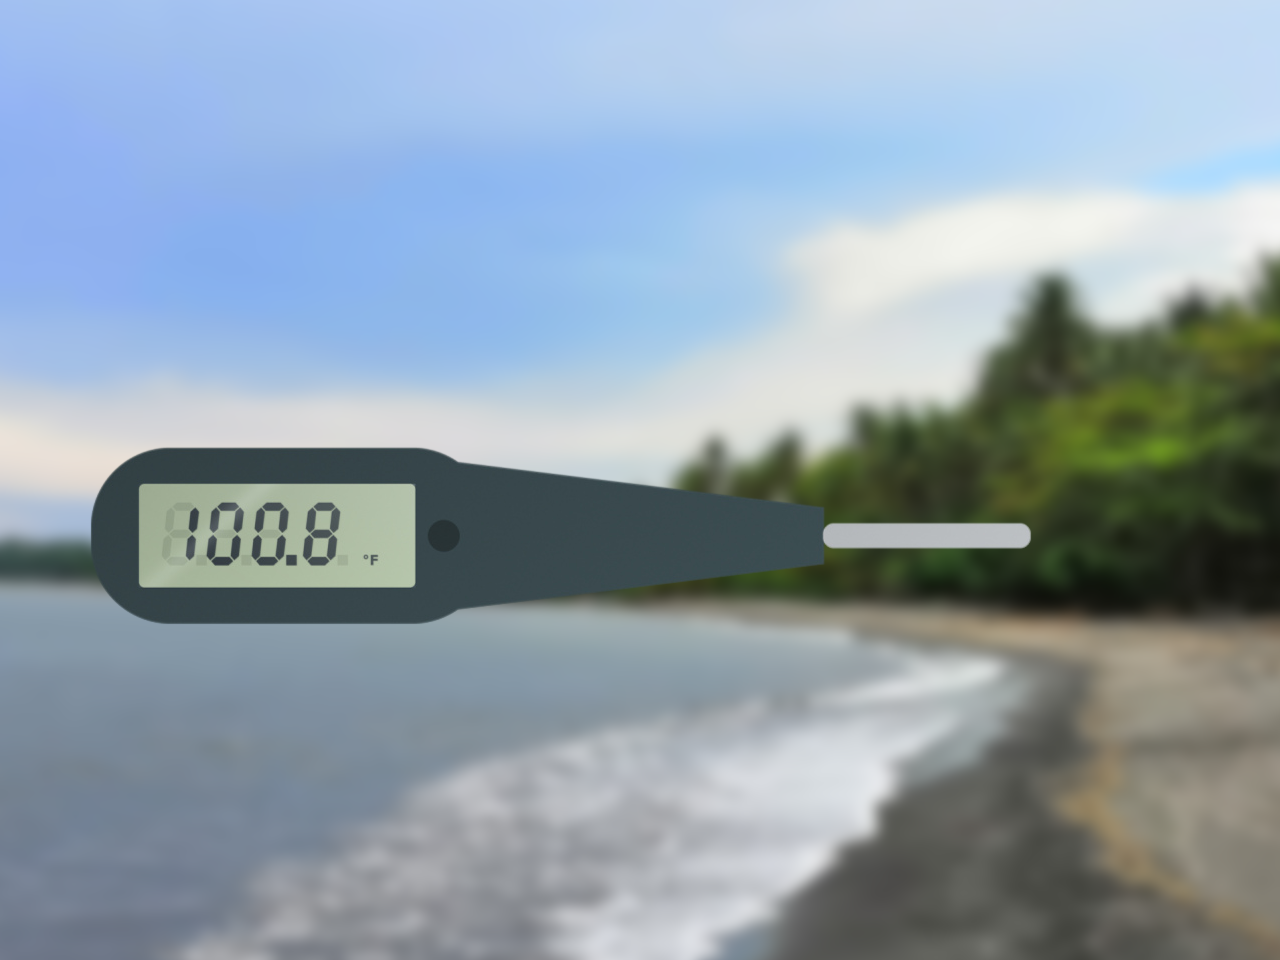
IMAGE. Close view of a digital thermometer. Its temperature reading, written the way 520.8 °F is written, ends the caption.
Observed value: 100.8 °F
